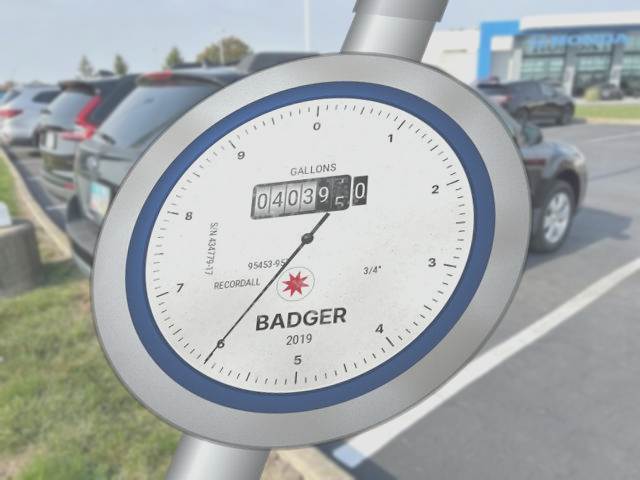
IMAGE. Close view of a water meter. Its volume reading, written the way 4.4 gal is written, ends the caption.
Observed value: 403946.0 gal
